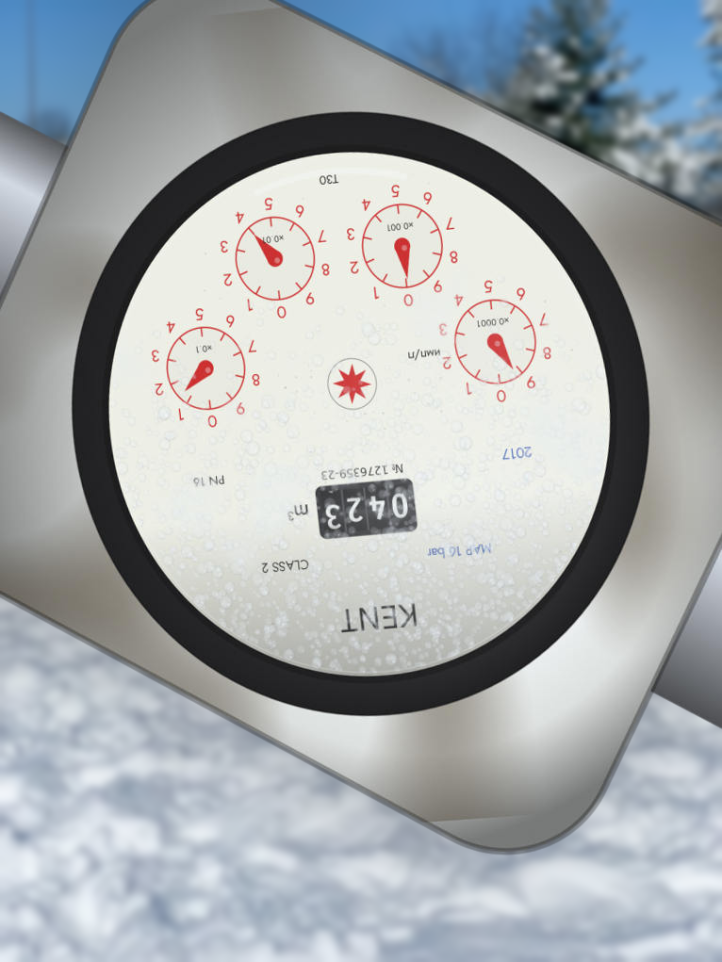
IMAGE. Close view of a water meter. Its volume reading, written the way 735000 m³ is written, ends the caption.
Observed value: 423.1399 m³
